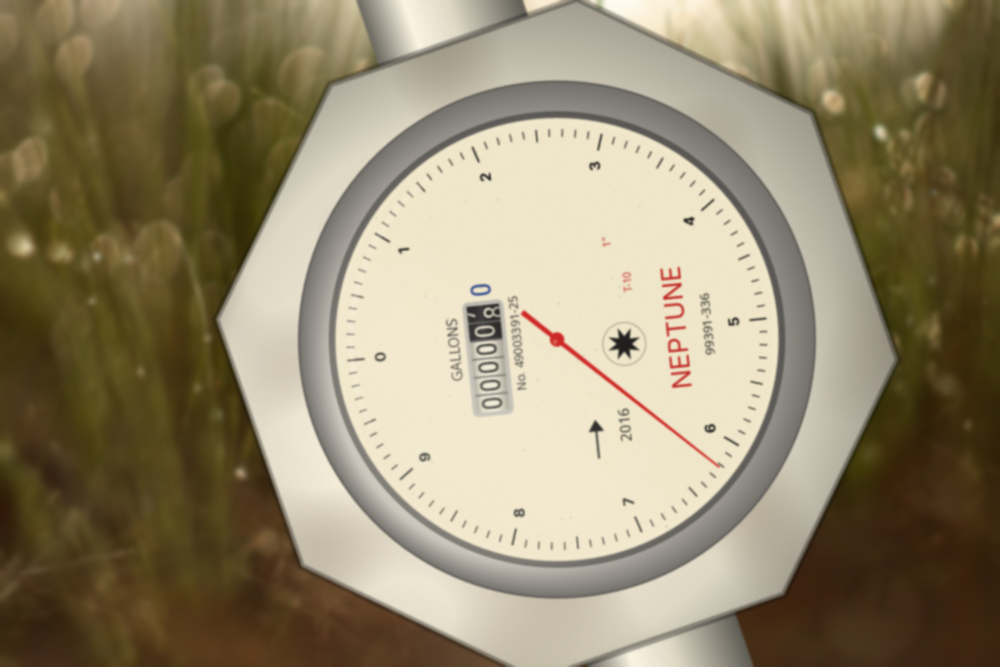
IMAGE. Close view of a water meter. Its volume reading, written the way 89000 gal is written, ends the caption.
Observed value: 76.2 gal
